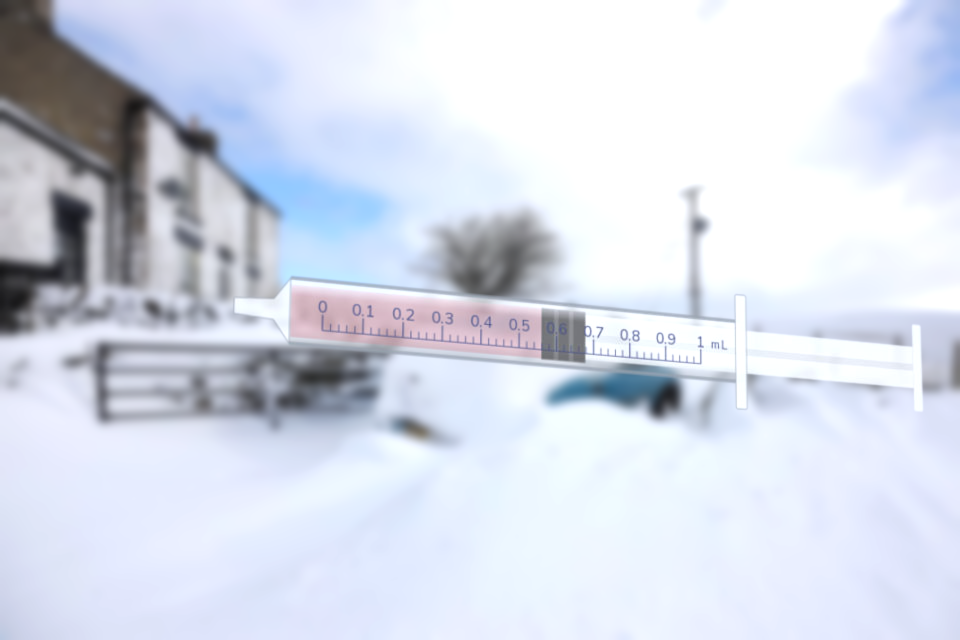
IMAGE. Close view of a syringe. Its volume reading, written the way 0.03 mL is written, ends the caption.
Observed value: 0.56 mL
